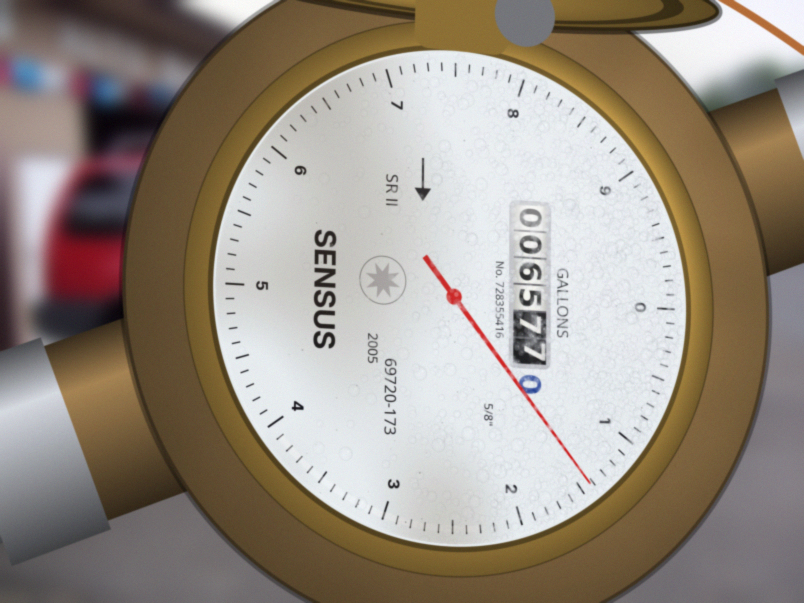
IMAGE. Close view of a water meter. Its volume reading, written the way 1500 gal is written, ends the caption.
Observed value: 65771.4 gal
